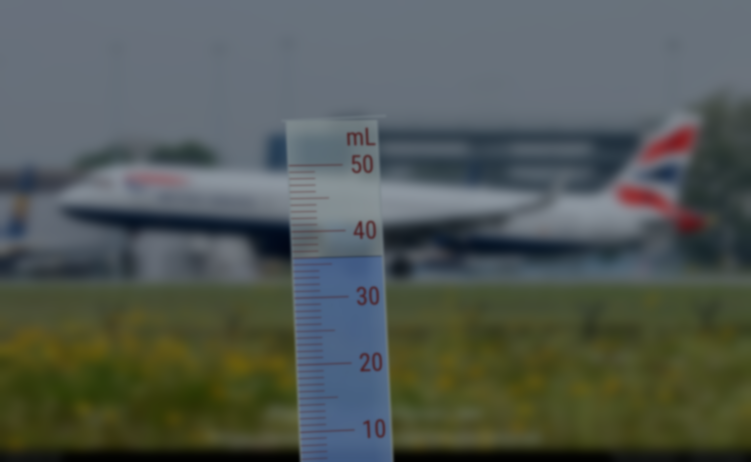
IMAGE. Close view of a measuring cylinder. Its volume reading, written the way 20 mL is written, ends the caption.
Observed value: 36 mL
